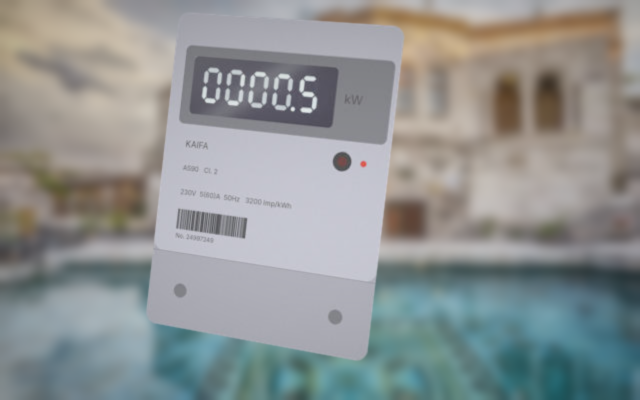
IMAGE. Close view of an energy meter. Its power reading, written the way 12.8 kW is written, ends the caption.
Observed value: 0.5 kW
